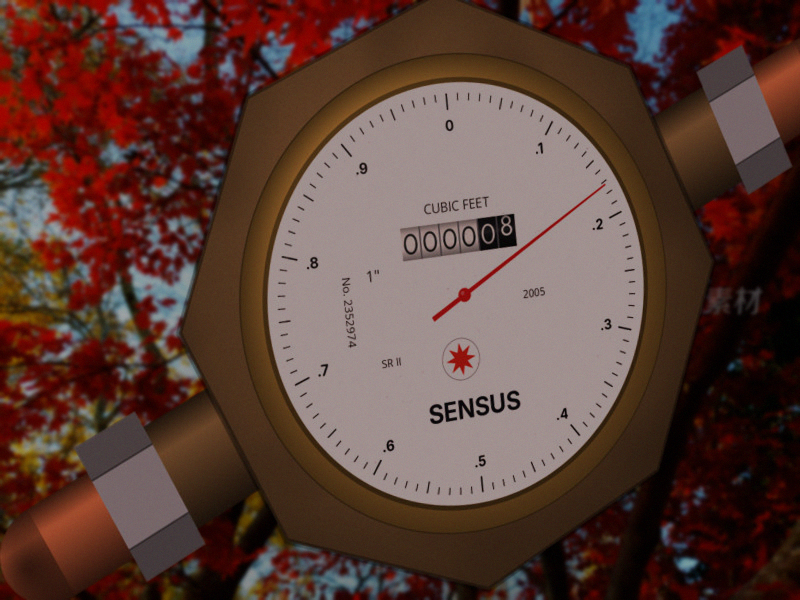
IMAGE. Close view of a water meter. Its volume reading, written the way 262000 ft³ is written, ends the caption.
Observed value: 8.17 ft³
